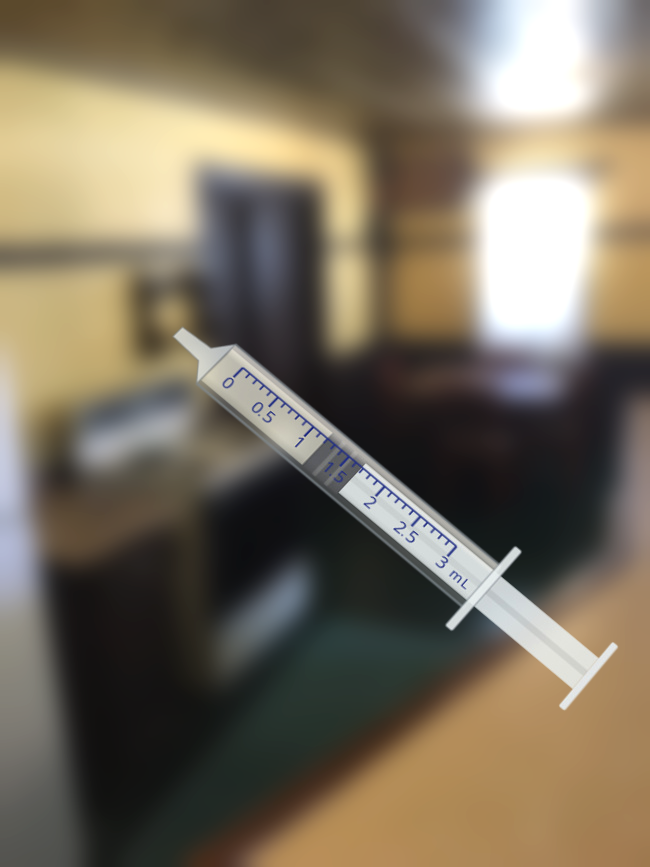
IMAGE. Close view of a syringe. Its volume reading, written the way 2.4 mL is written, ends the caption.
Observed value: 1.2 mL
